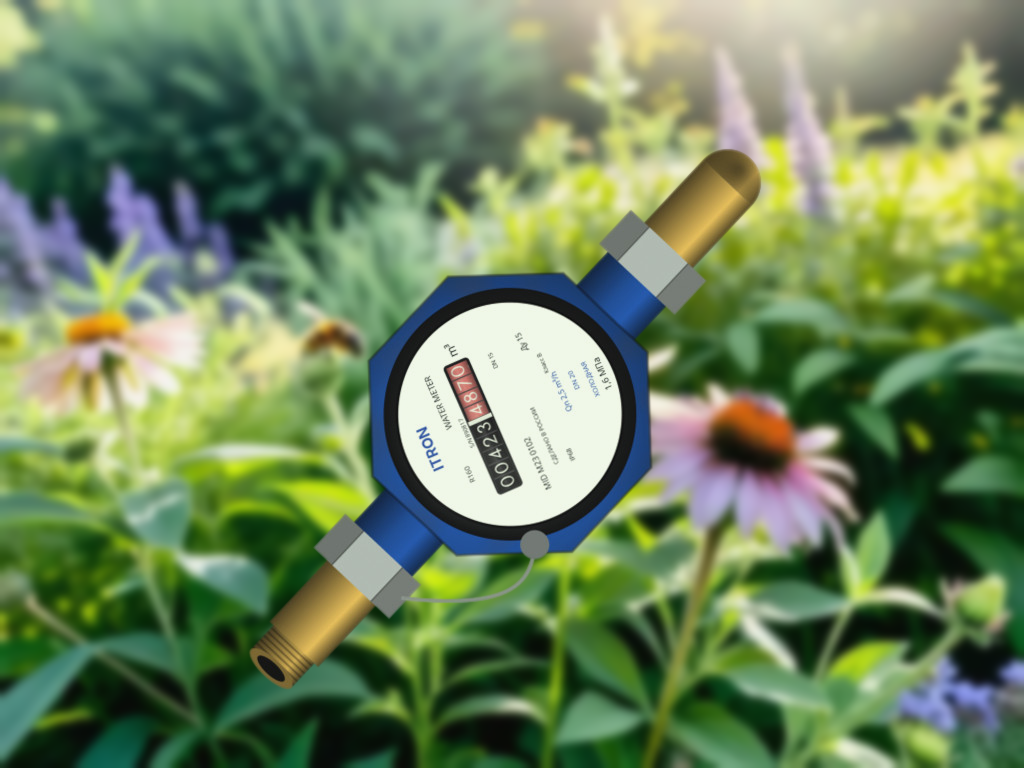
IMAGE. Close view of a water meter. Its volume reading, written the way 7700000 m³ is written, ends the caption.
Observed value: 423.4870 m³
